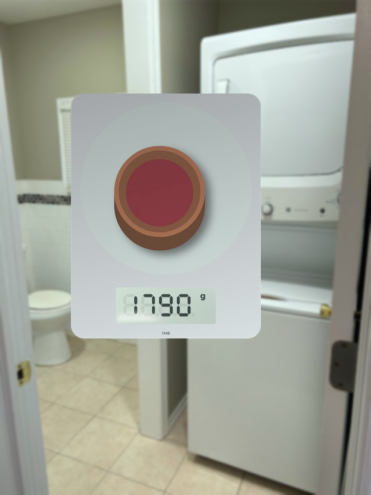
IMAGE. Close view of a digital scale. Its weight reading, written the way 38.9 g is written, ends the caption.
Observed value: 1790 g
